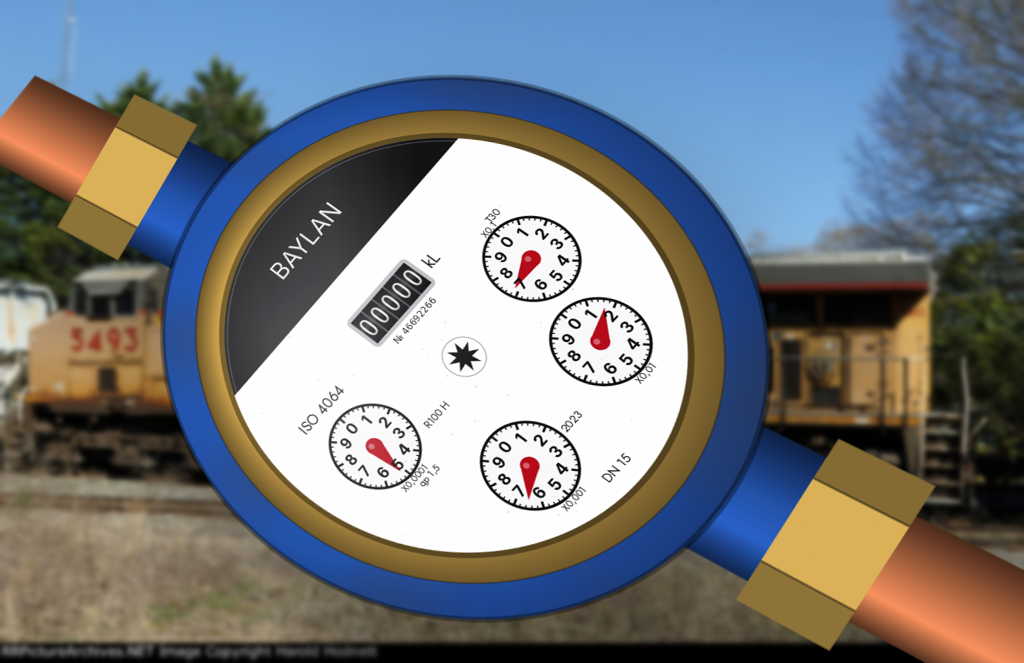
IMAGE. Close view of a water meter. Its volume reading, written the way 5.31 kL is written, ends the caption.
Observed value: 0.7165 kL
